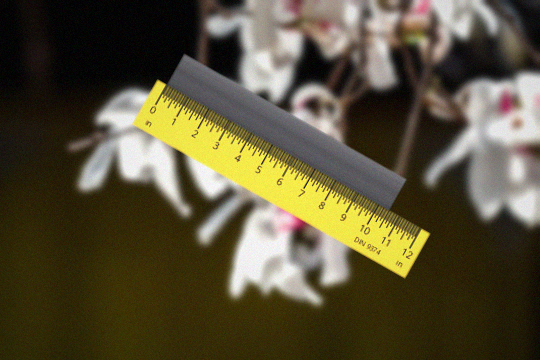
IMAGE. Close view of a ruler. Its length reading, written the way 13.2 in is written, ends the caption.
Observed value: 10.5 in
